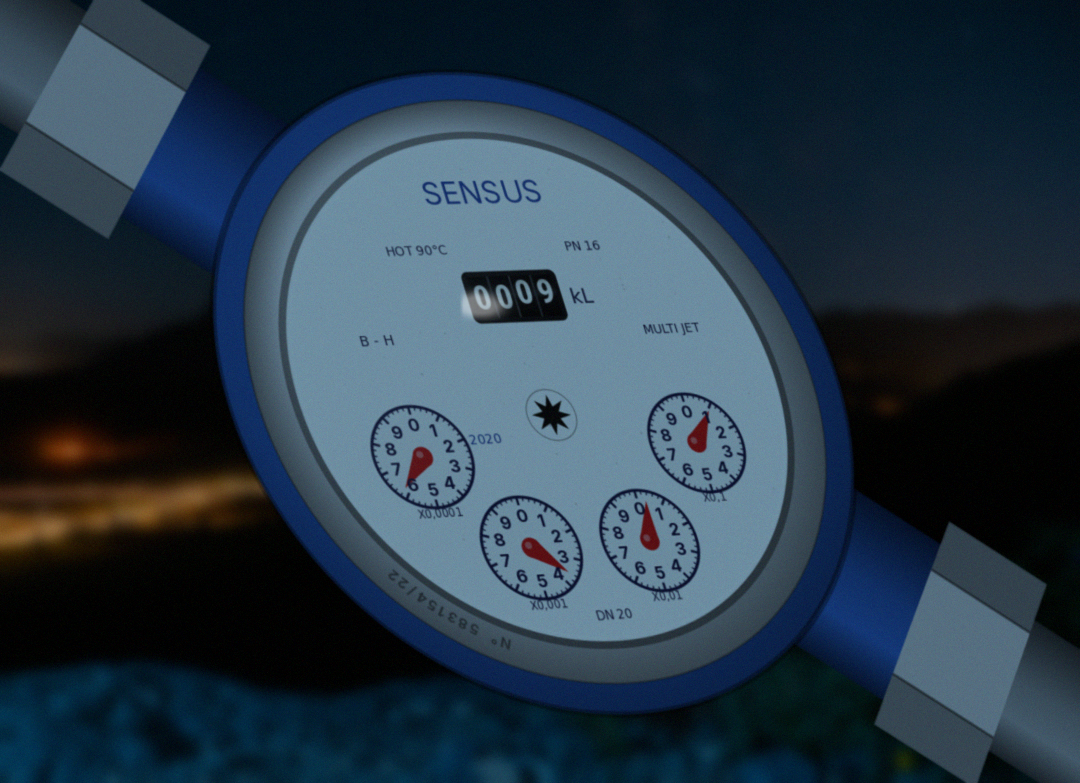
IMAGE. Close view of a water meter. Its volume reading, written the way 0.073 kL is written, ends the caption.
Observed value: 9.1036 kL
